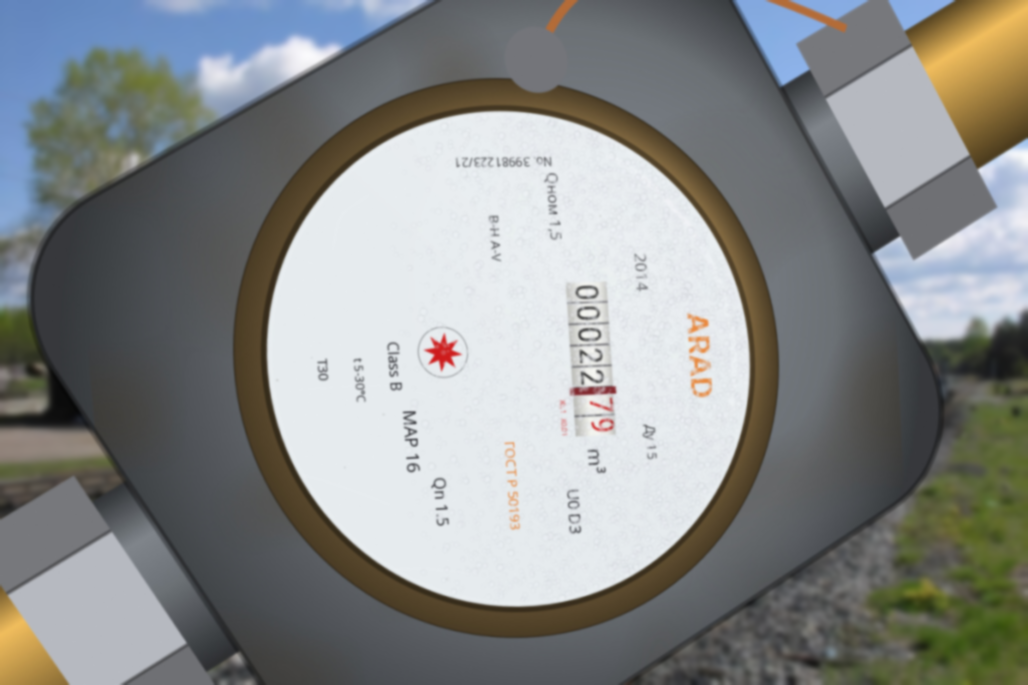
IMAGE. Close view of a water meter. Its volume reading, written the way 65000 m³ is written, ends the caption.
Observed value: 22.79 m³
